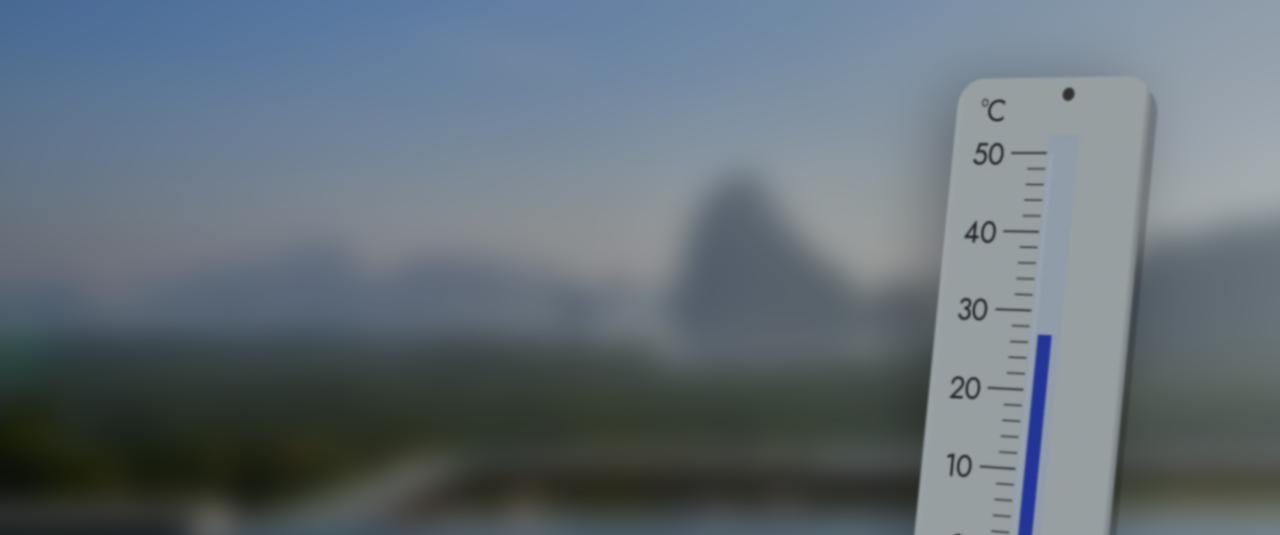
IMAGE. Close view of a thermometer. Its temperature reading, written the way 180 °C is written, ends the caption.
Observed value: 27 °C
